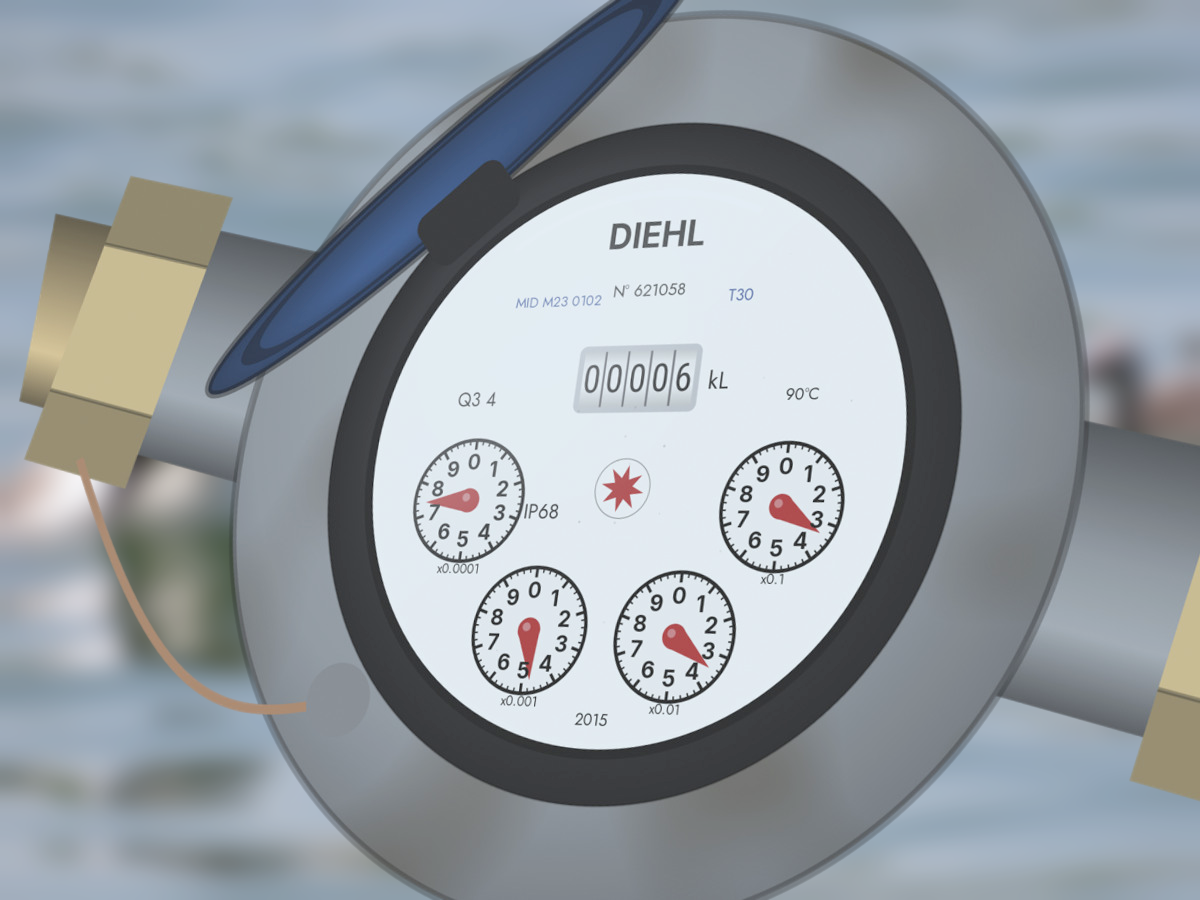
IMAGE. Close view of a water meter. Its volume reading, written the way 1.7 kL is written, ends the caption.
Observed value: 6.3347 kL
